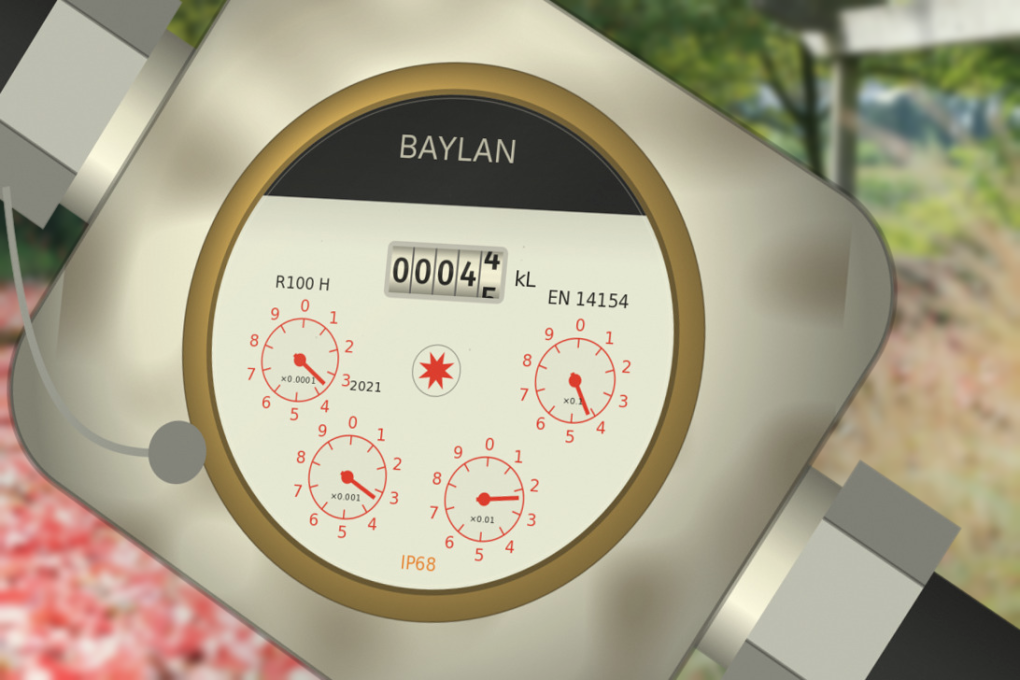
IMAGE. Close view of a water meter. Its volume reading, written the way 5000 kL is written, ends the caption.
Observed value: 44.4233 kL
